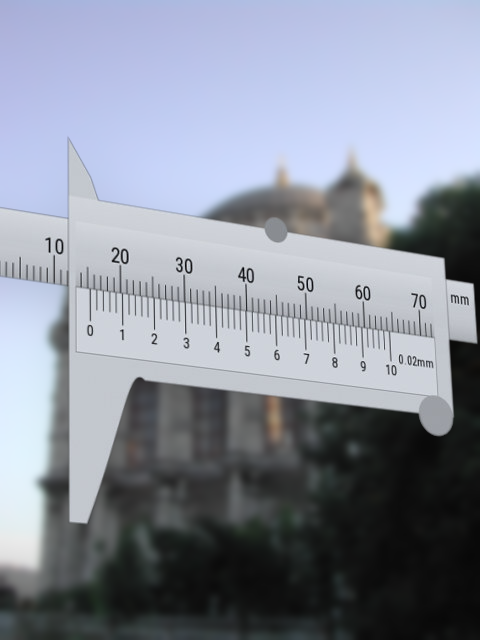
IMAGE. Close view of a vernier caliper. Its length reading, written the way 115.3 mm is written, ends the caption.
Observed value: 15.4 mm
